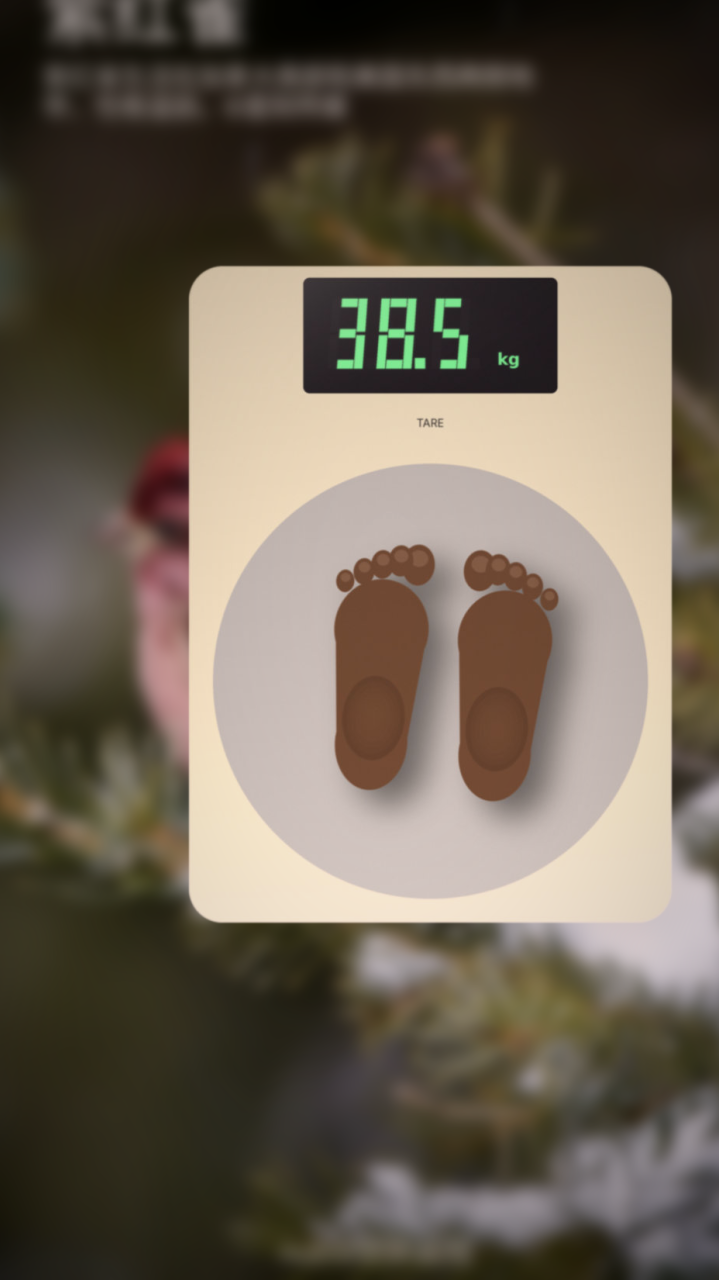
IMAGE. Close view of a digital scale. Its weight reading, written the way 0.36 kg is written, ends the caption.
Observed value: 38.5 kg
